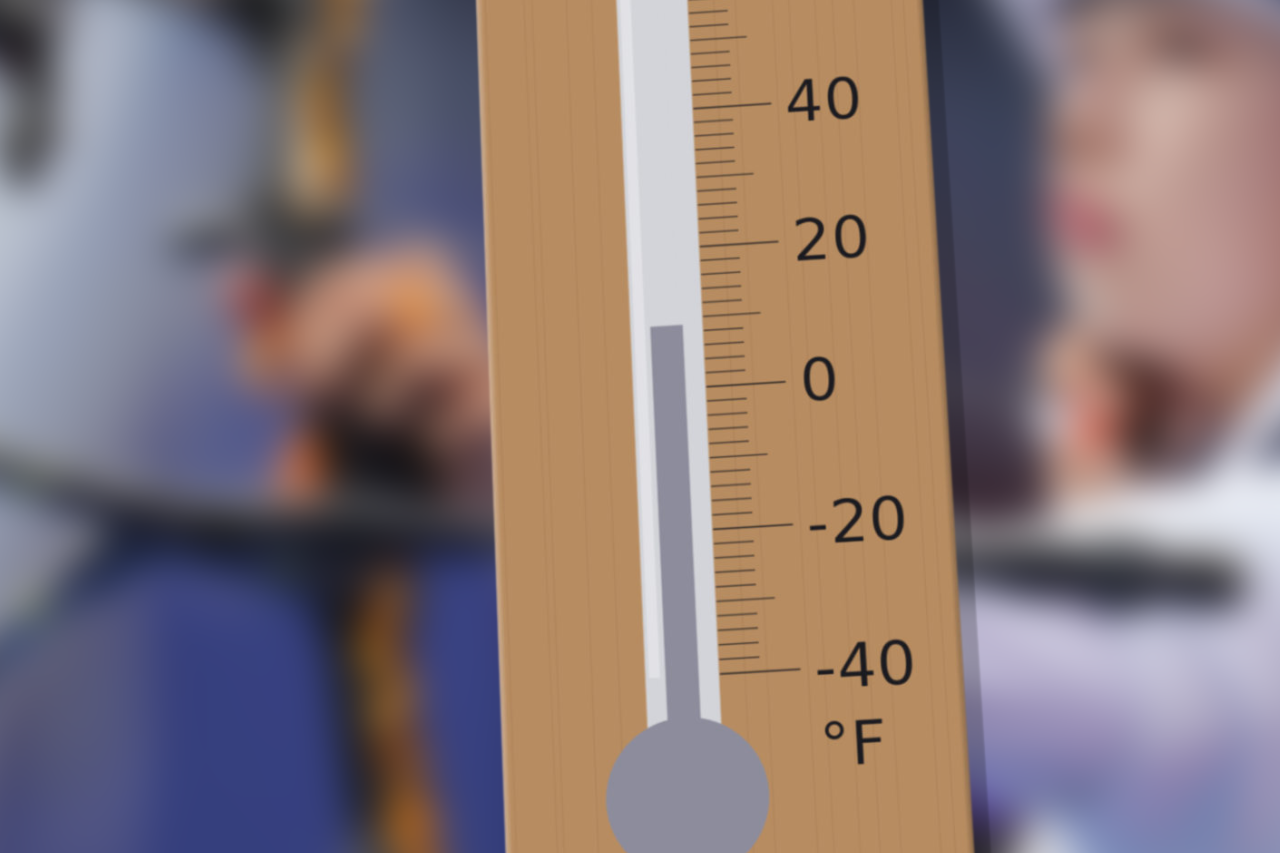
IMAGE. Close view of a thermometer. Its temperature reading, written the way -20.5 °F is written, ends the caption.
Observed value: 9 °F
